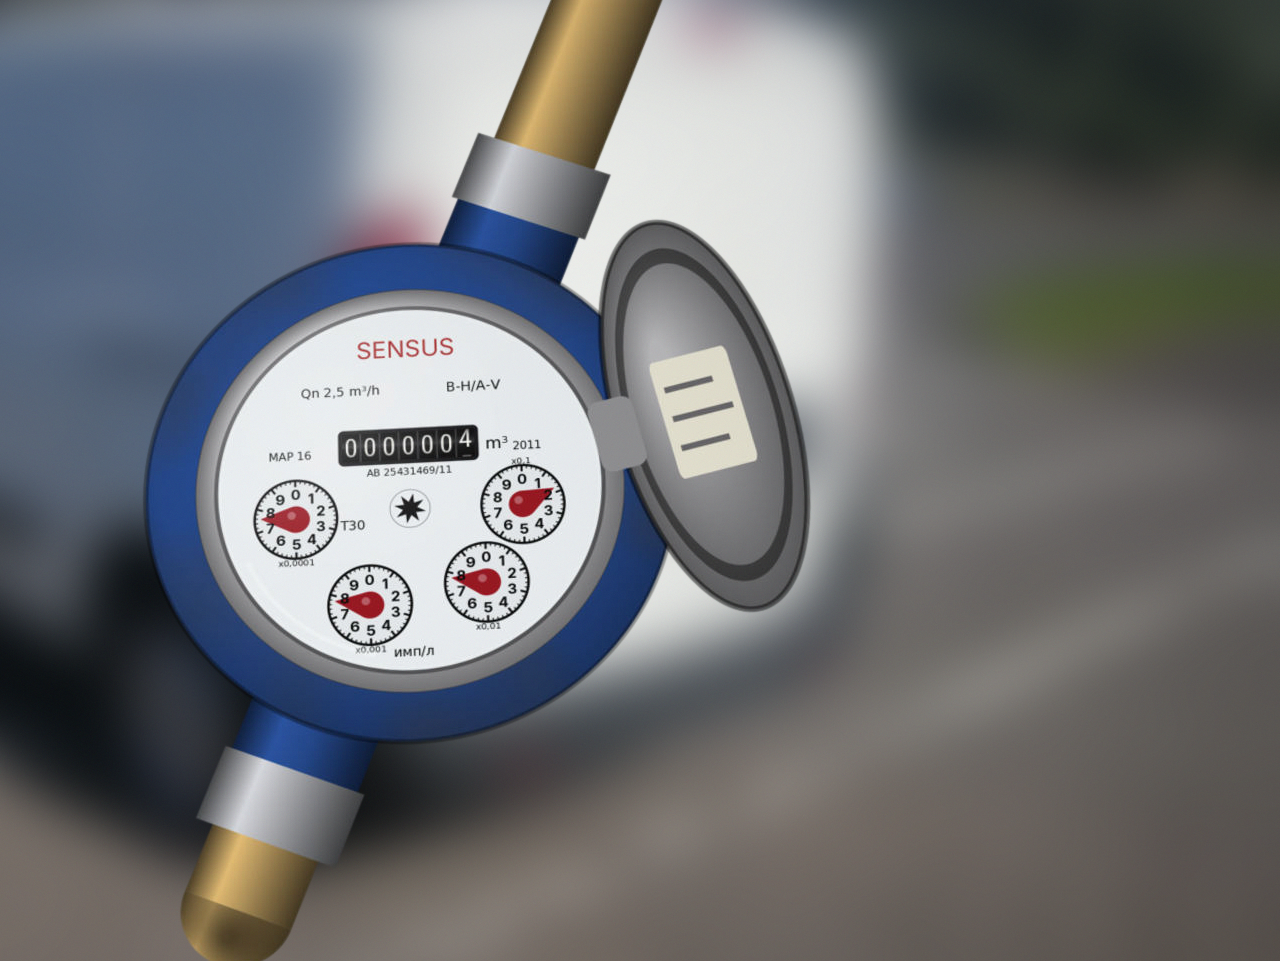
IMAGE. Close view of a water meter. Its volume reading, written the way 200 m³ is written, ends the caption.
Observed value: 4.1777 m³
